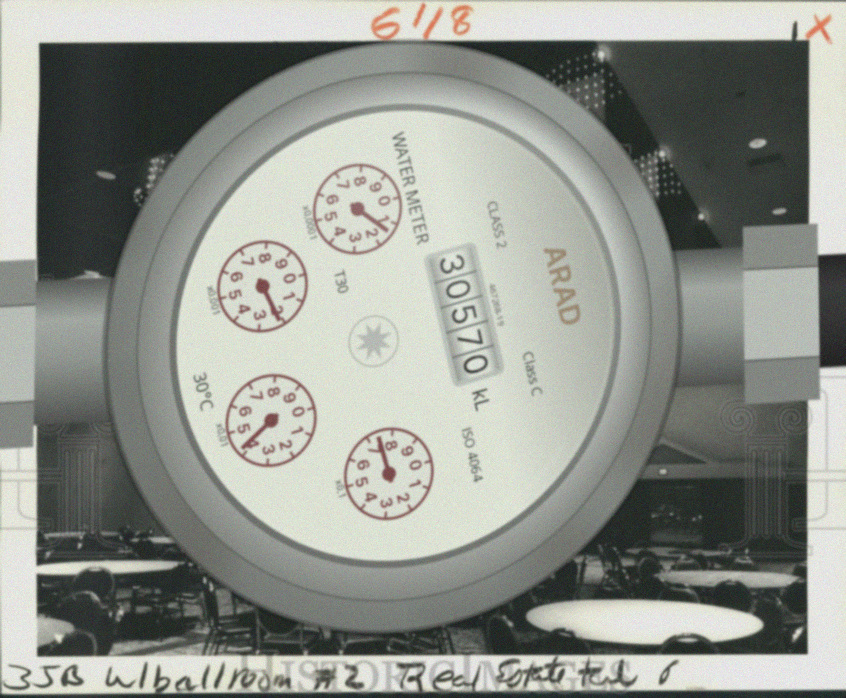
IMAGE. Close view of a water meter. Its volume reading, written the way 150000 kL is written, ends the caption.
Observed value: 30570.7421 kL
